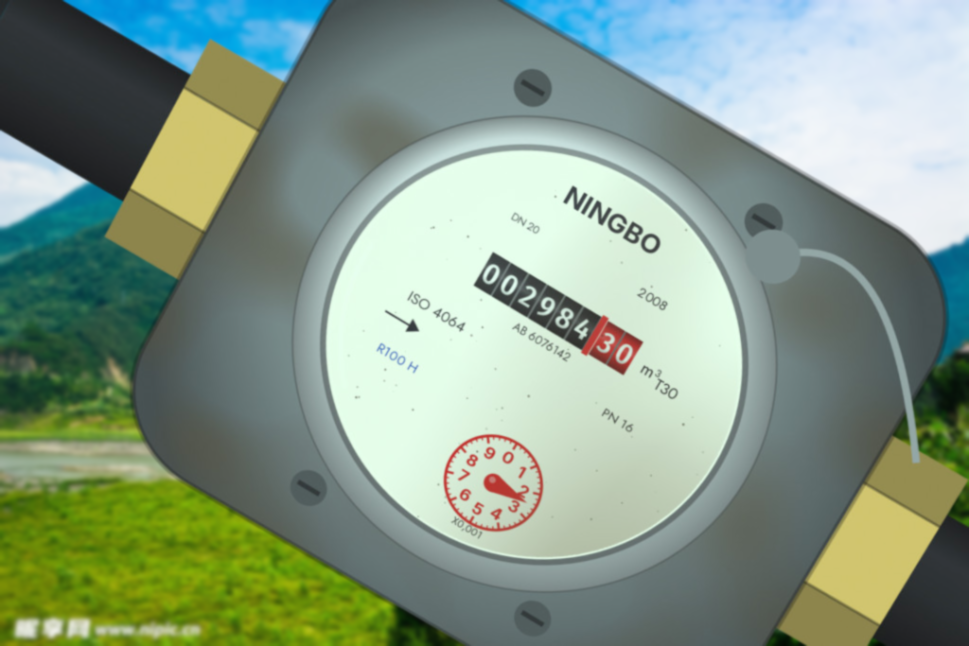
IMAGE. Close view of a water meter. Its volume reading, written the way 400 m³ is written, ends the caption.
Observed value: 2984.302 m³
